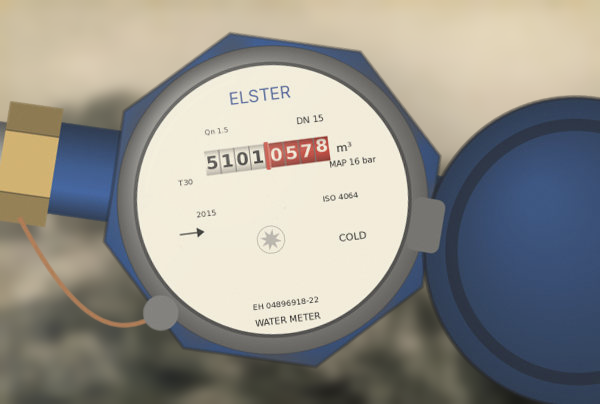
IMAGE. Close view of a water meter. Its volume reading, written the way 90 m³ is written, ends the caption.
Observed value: 5101.0578 m³
